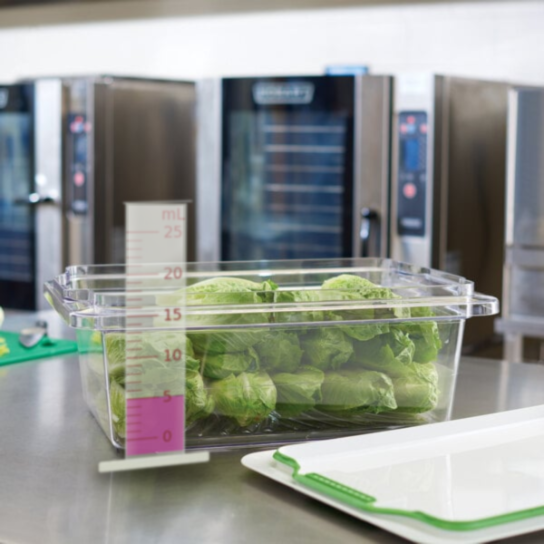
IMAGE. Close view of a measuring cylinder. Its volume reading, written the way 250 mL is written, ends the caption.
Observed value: 5 mL
